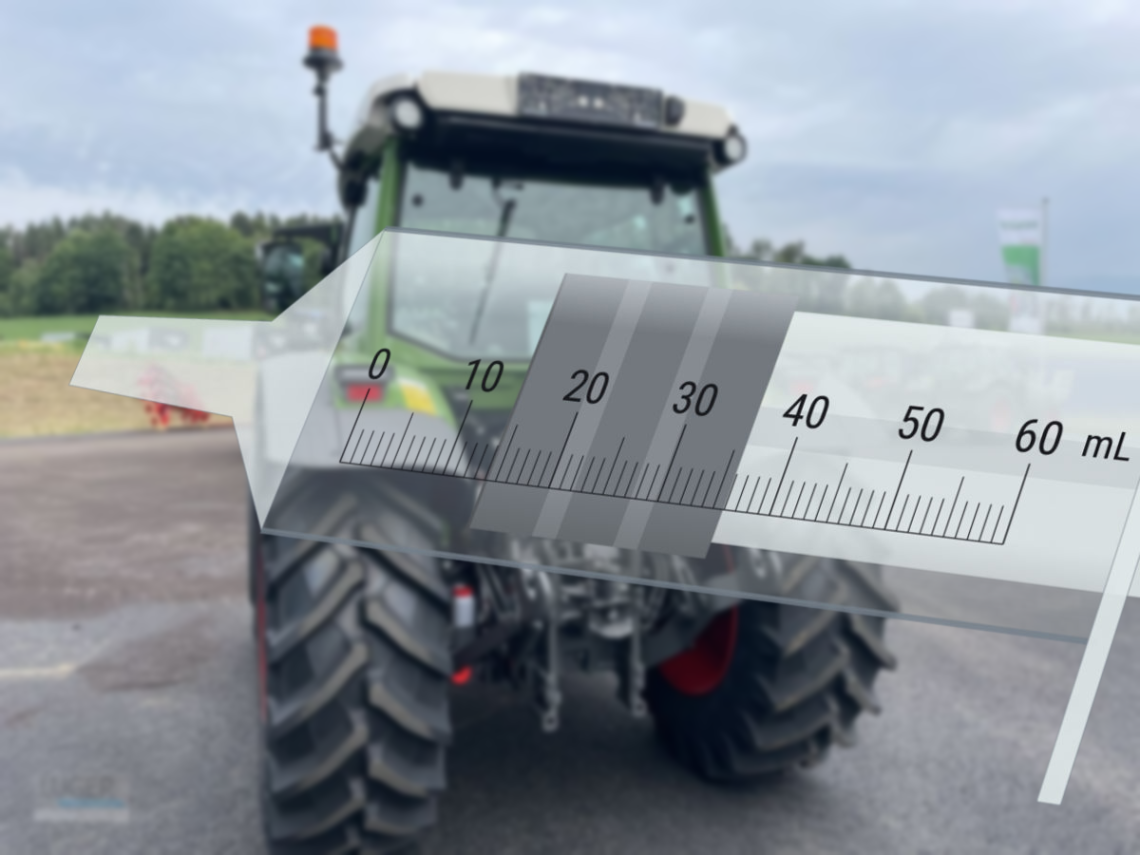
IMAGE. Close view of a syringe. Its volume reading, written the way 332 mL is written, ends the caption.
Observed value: 14 mL
